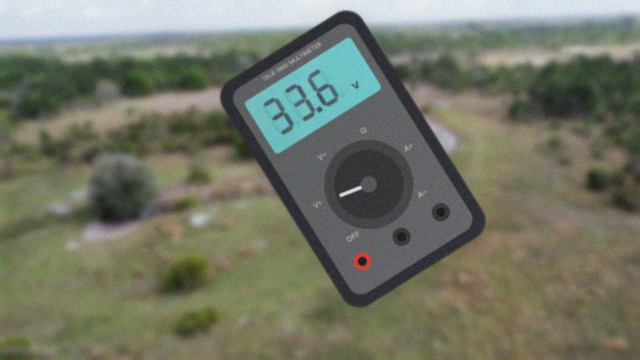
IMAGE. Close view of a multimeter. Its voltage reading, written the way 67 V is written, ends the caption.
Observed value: 33.6 V
